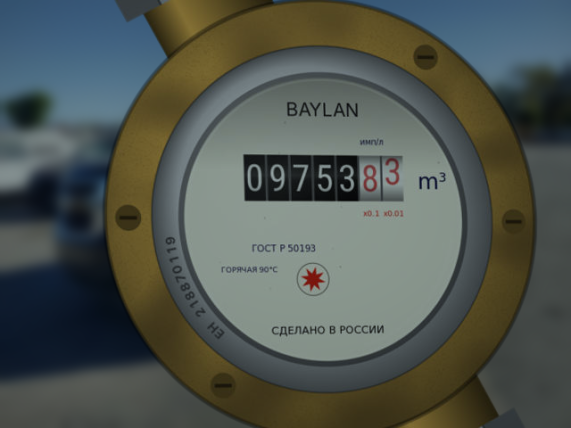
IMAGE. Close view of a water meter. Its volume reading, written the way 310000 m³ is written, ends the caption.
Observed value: 9753.83 m³
